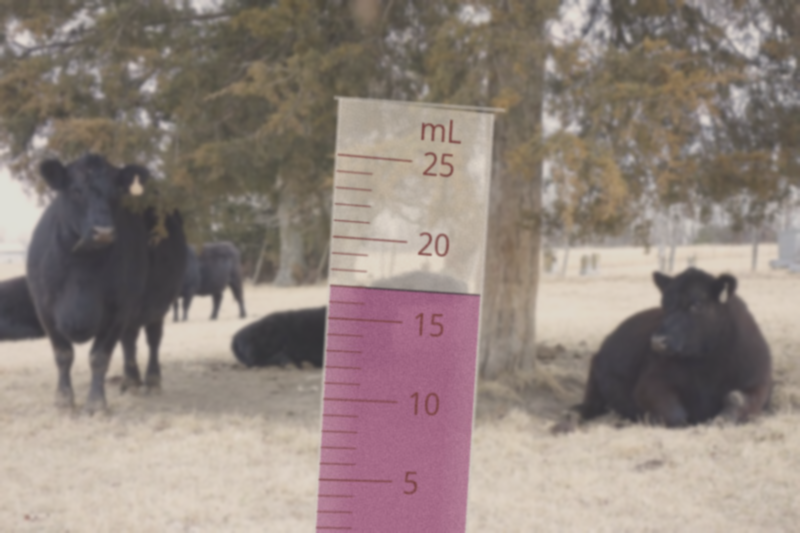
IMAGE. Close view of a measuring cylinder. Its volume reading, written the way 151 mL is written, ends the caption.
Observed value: 17 mL
